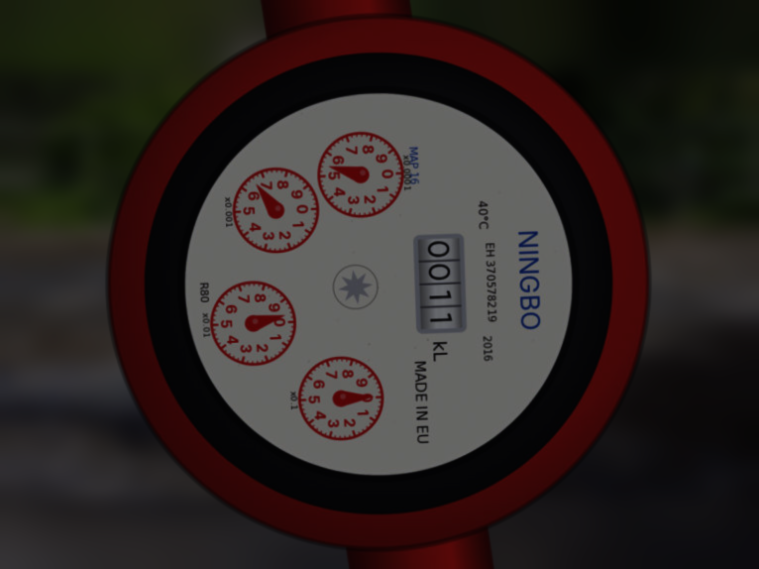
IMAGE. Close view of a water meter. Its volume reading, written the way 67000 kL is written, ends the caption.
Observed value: 10.9965 kL
